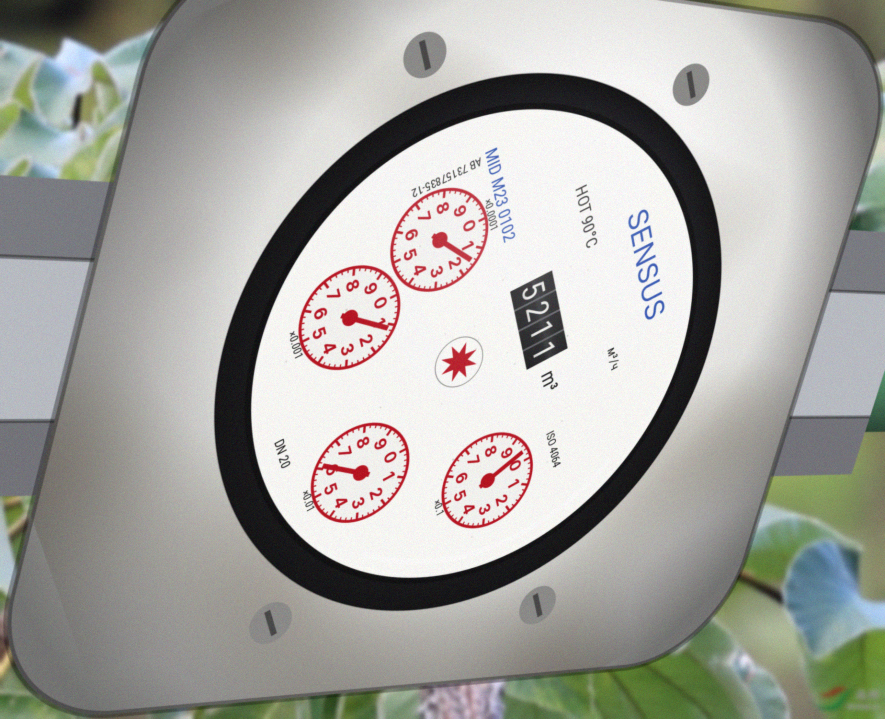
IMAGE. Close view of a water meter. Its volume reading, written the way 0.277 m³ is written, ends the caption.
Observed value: 5210.9611 m³
